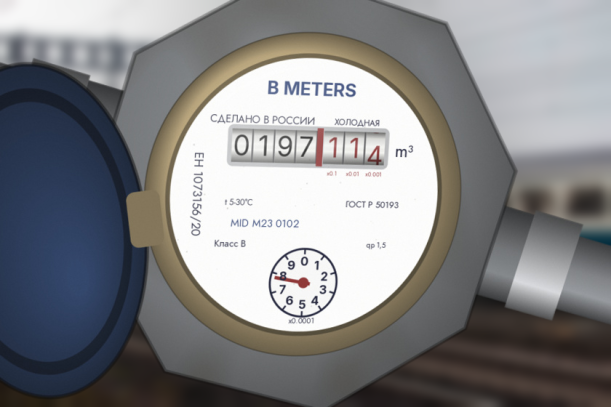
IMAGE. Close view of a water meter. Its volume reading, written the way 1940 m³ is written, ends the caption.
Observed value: 197.1137 m³
